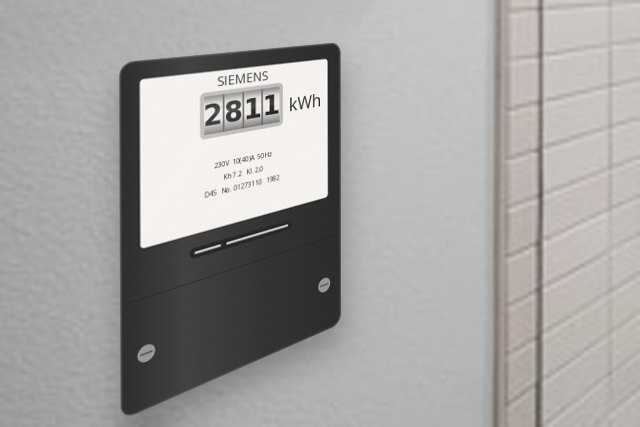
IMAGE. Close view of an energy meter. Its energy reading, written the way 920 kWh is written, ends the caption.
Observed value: 2811 kWh
